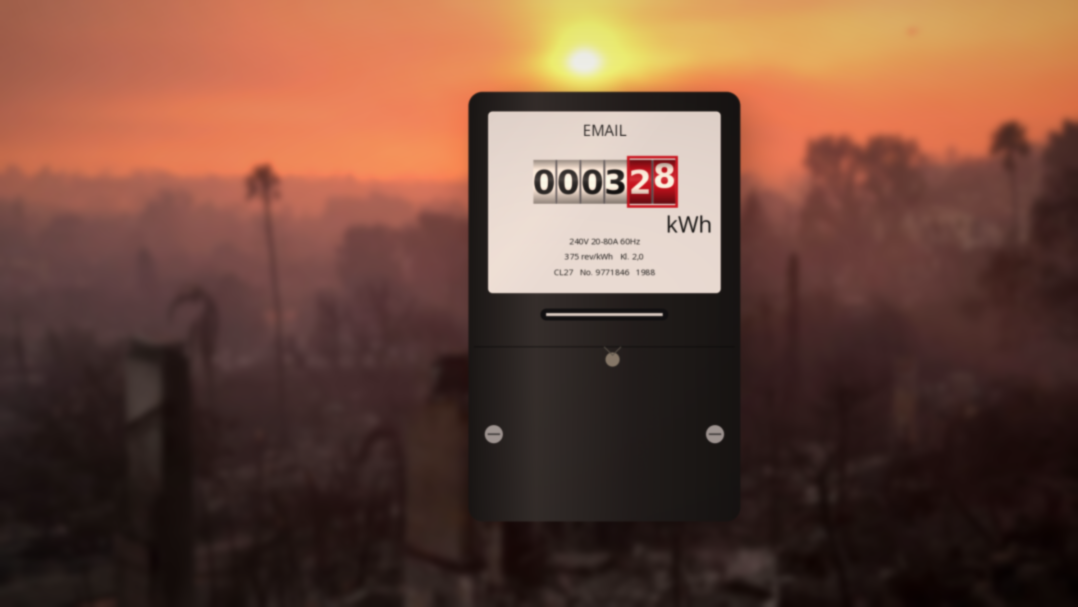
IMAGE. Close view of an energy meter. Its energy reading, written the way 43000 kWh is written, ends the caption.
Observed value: 3.28 kWh
